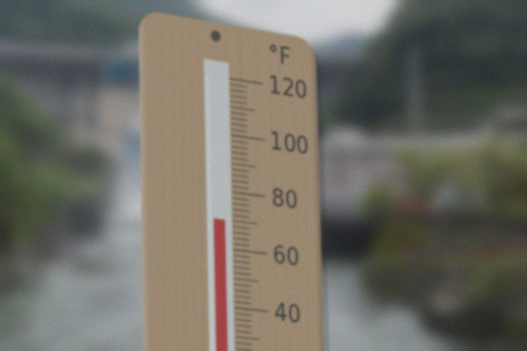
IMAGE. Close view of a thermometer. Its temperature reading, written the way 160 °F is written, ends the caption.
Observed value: 70 °F
